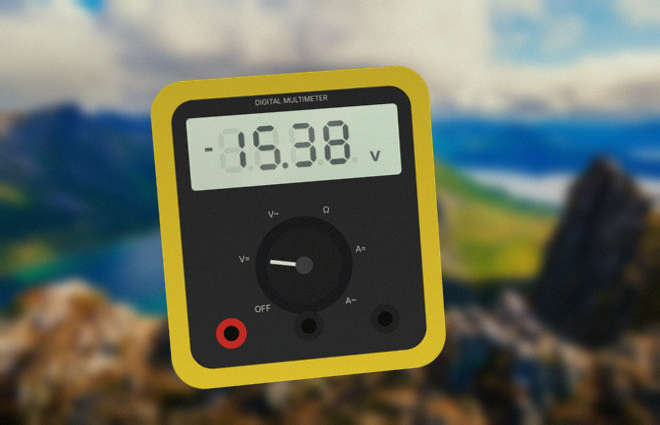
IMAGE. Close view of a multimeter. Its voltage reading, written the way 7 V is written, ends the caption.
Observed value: -15.38 V
